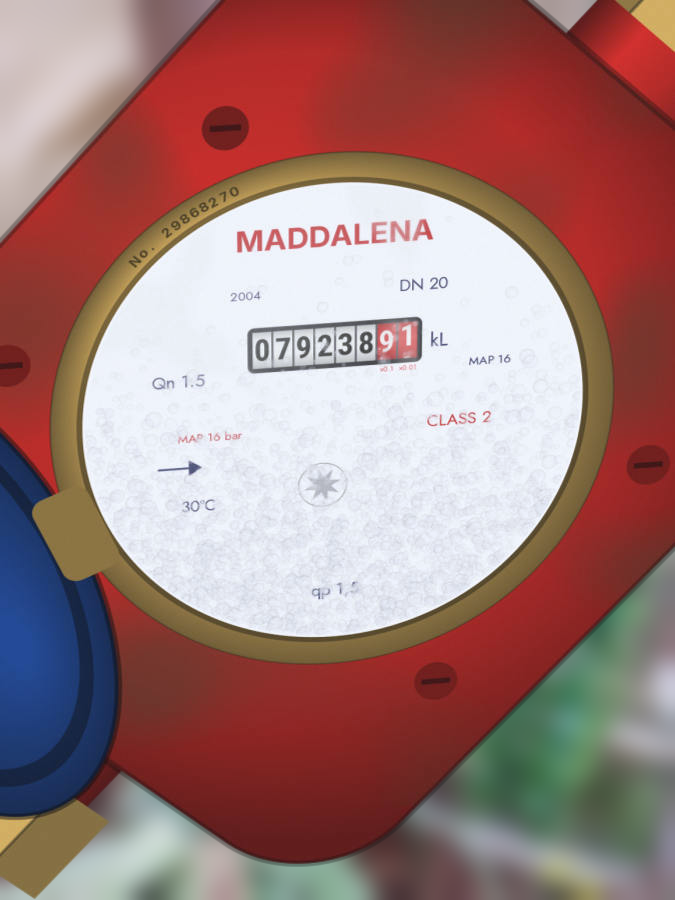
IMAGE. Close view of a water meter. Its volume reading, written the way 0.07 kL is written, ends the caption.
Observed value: 79238.91 kL
